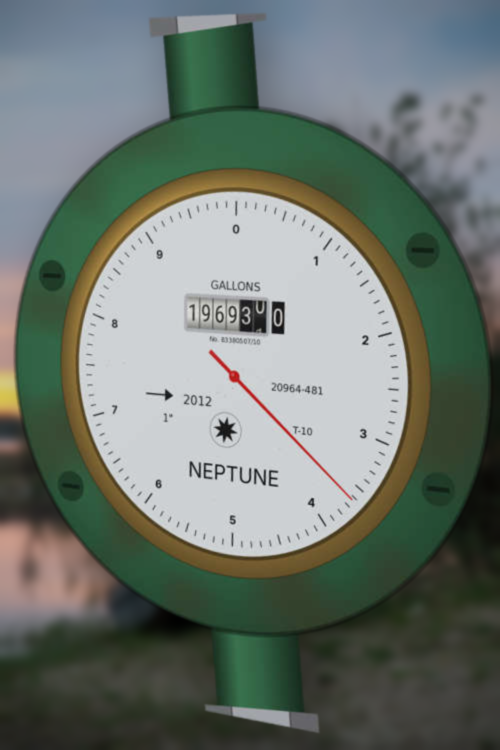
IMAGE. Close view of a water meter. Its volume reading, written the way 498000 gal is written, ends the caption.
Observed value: 1969303.6 gal
